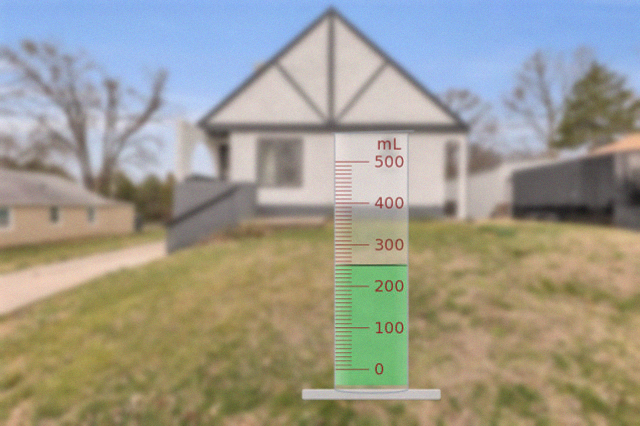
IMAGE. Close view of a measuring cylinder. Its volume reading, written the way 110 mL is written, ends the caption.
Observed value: 250 mL
